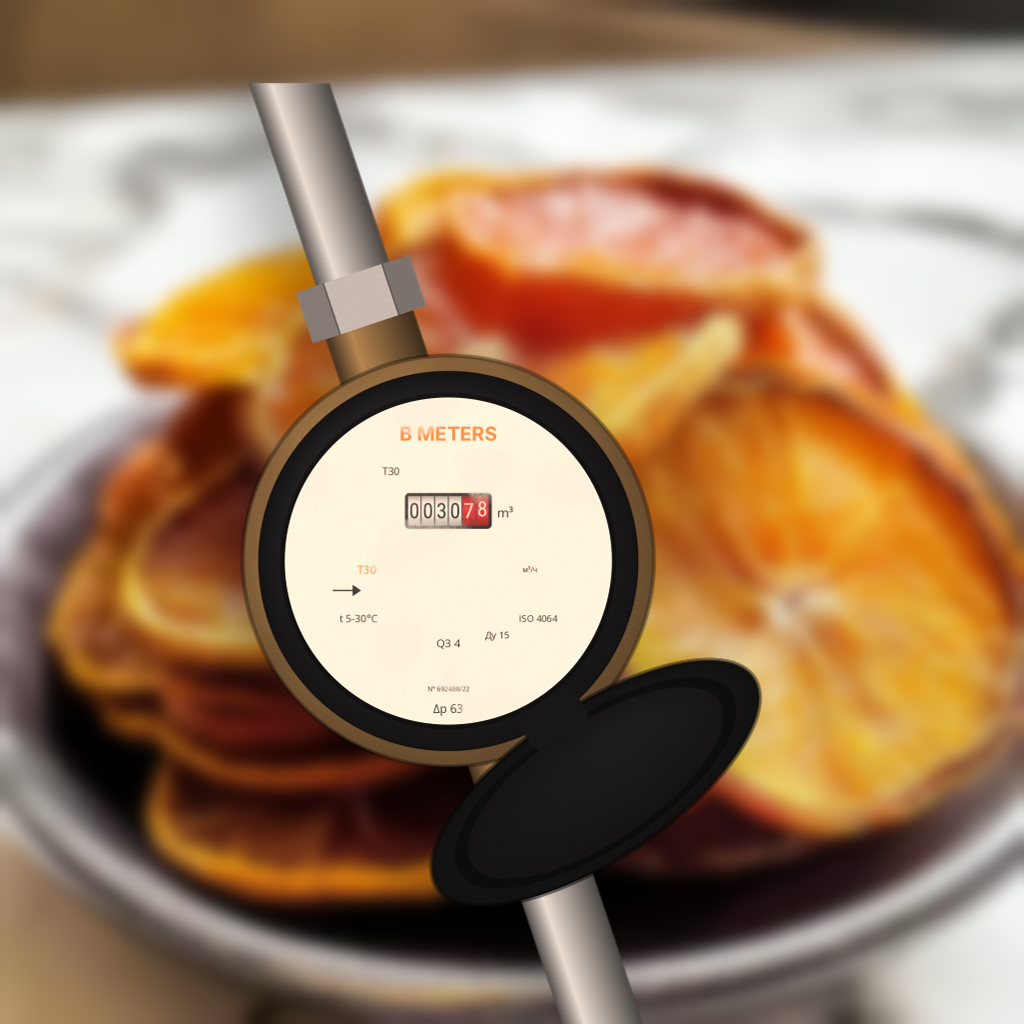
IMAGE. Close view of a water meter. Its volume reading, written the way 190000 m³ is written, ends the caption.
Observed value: 30.78 m³
